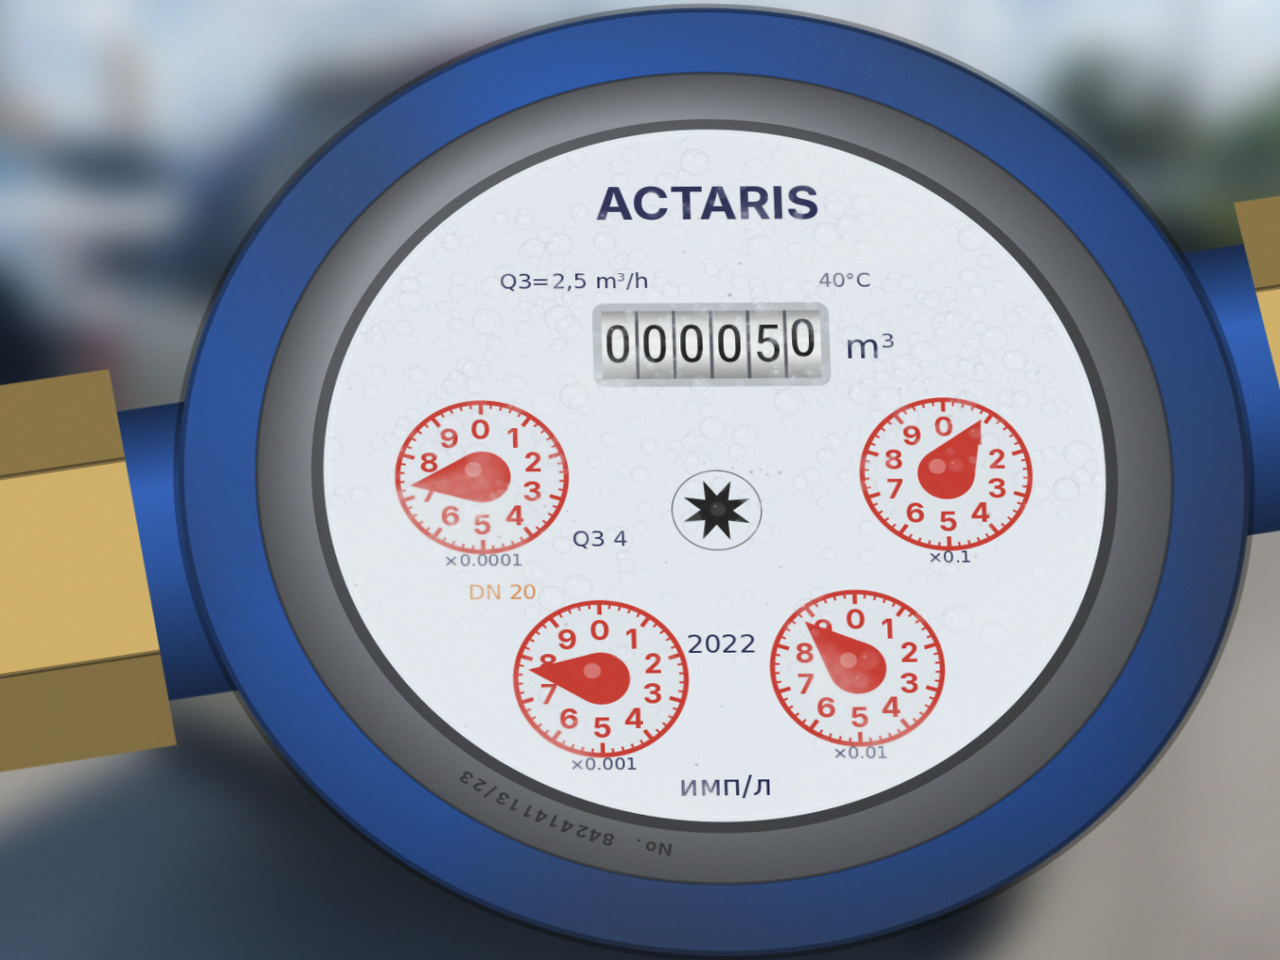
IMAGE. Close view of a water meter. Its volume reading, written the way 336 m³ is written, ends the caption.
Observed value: 50.0877 m³
